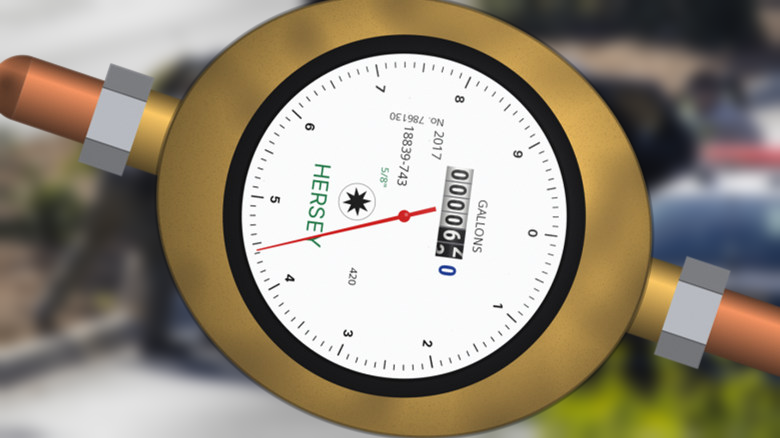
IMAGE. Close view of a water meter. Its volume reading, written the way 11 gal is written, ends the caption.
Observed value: 624.4 gal
